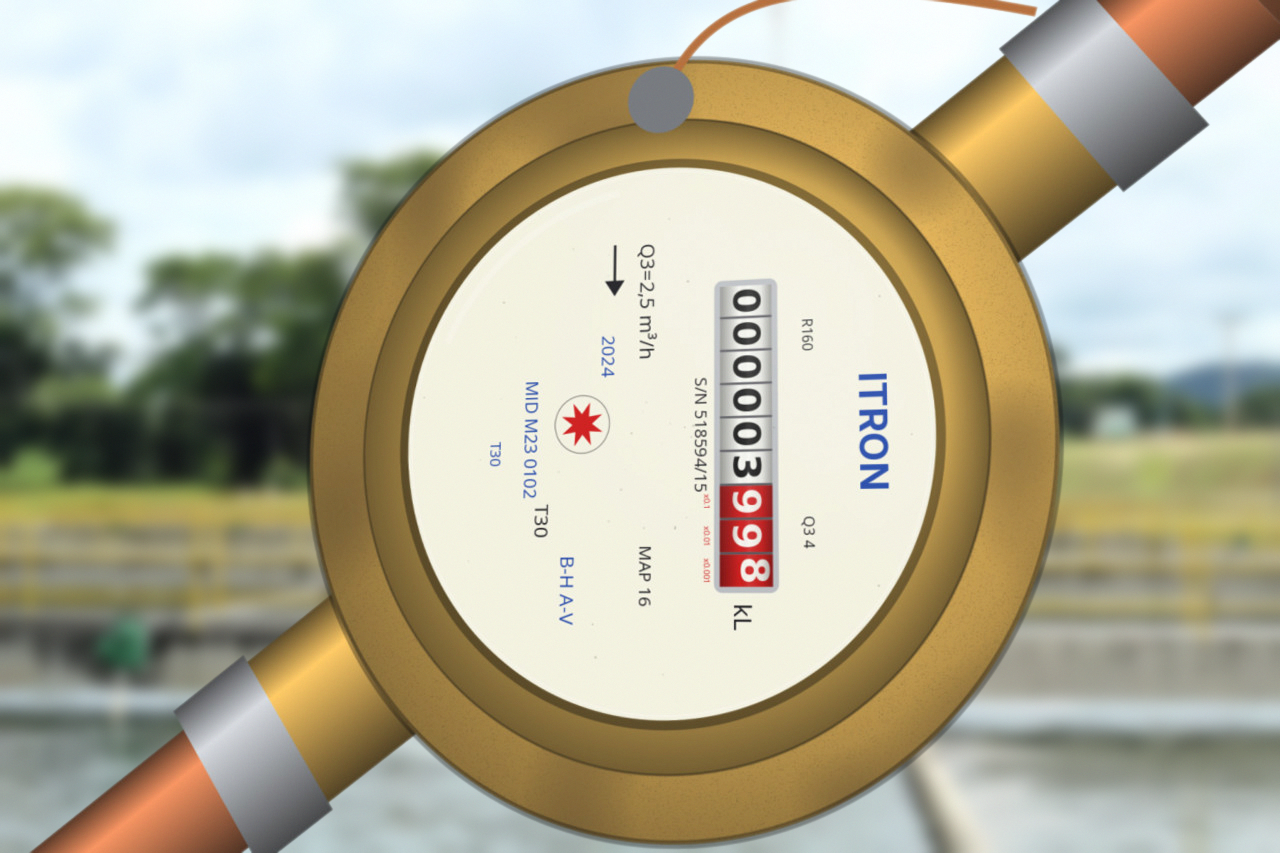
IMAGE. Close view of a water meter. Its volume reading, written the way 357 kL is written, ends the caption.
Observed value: 3.998 kL
